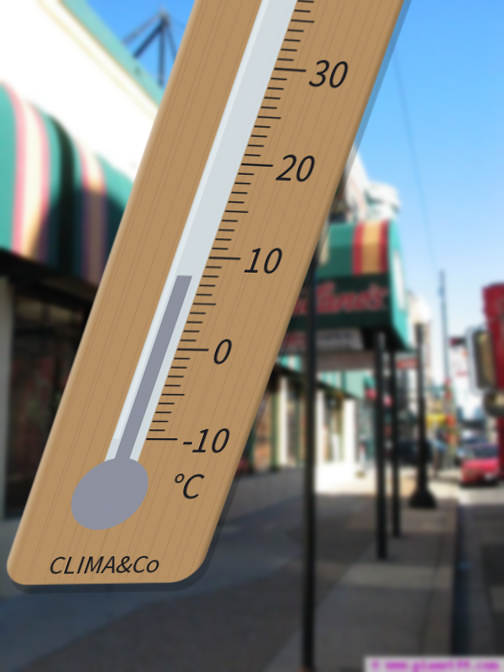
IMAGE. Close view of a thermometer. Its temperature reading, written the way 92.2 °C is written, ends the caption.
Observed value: 8 °C
